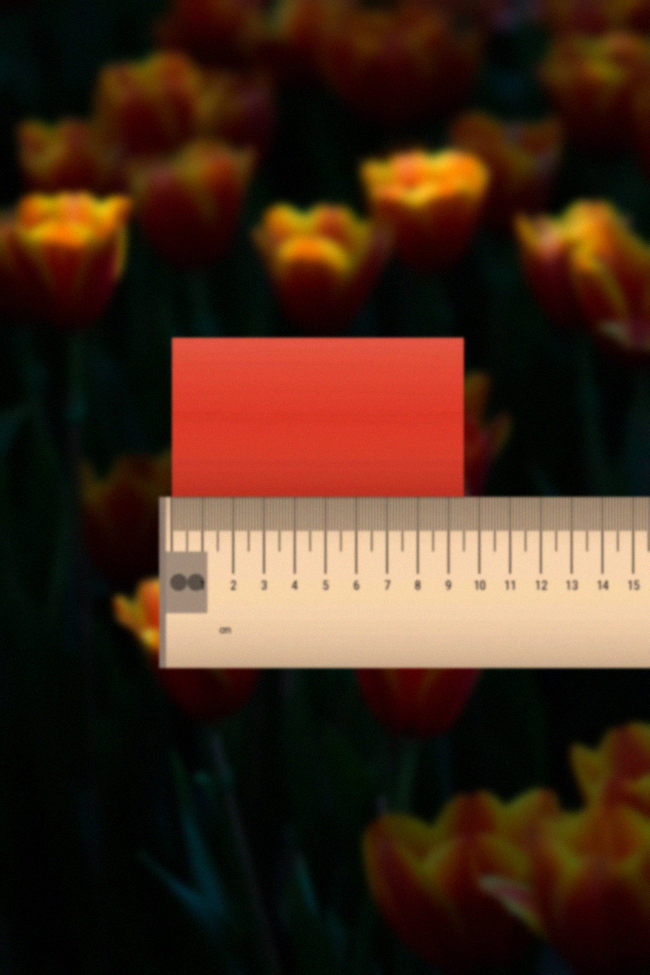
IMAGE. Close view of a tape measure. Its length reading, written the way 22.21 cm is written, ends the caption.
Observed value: 9.5 cm
